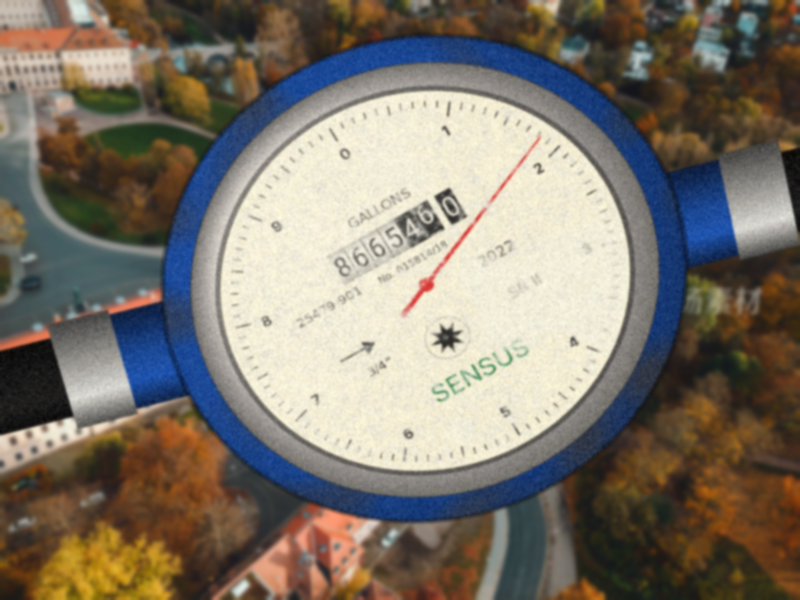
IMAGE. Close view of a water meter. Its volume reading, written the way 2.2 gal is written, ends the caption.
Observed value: 8665461.8 gal
